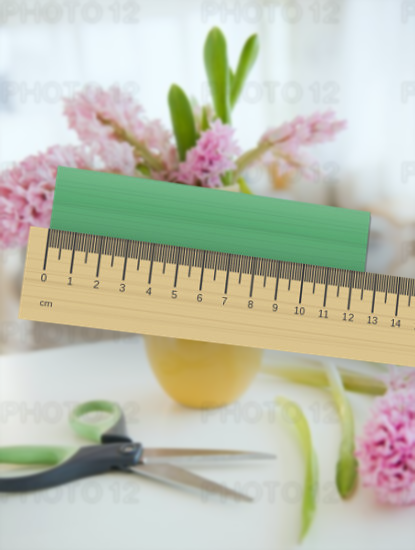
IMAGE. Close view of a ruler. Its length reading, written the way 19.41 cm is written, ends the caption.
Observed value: 12.5 cm
